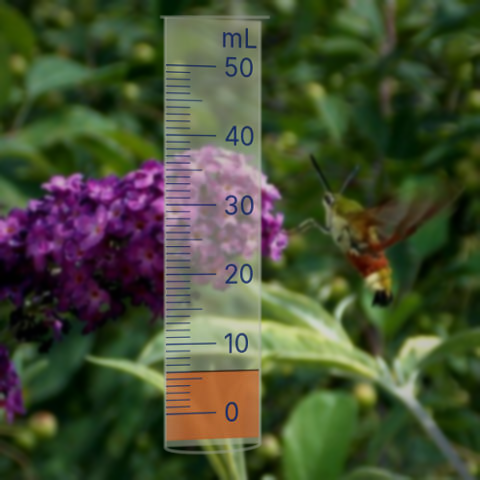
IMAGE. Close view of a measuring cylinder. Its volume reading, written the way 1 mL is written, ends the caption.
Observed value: 6 mL
